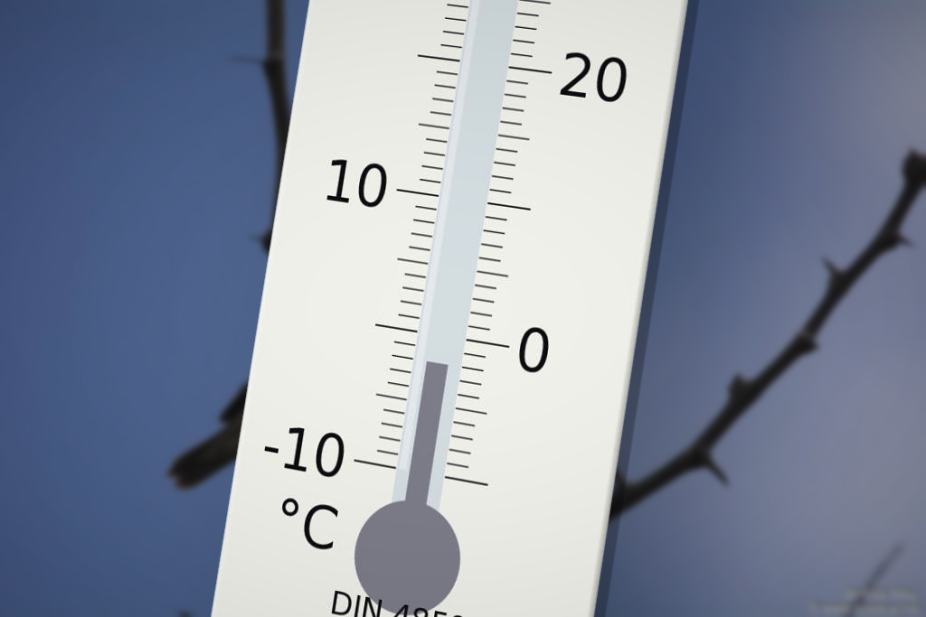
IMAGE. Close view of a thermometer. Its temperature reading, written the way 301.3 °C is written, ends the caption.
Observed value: -2 °C
